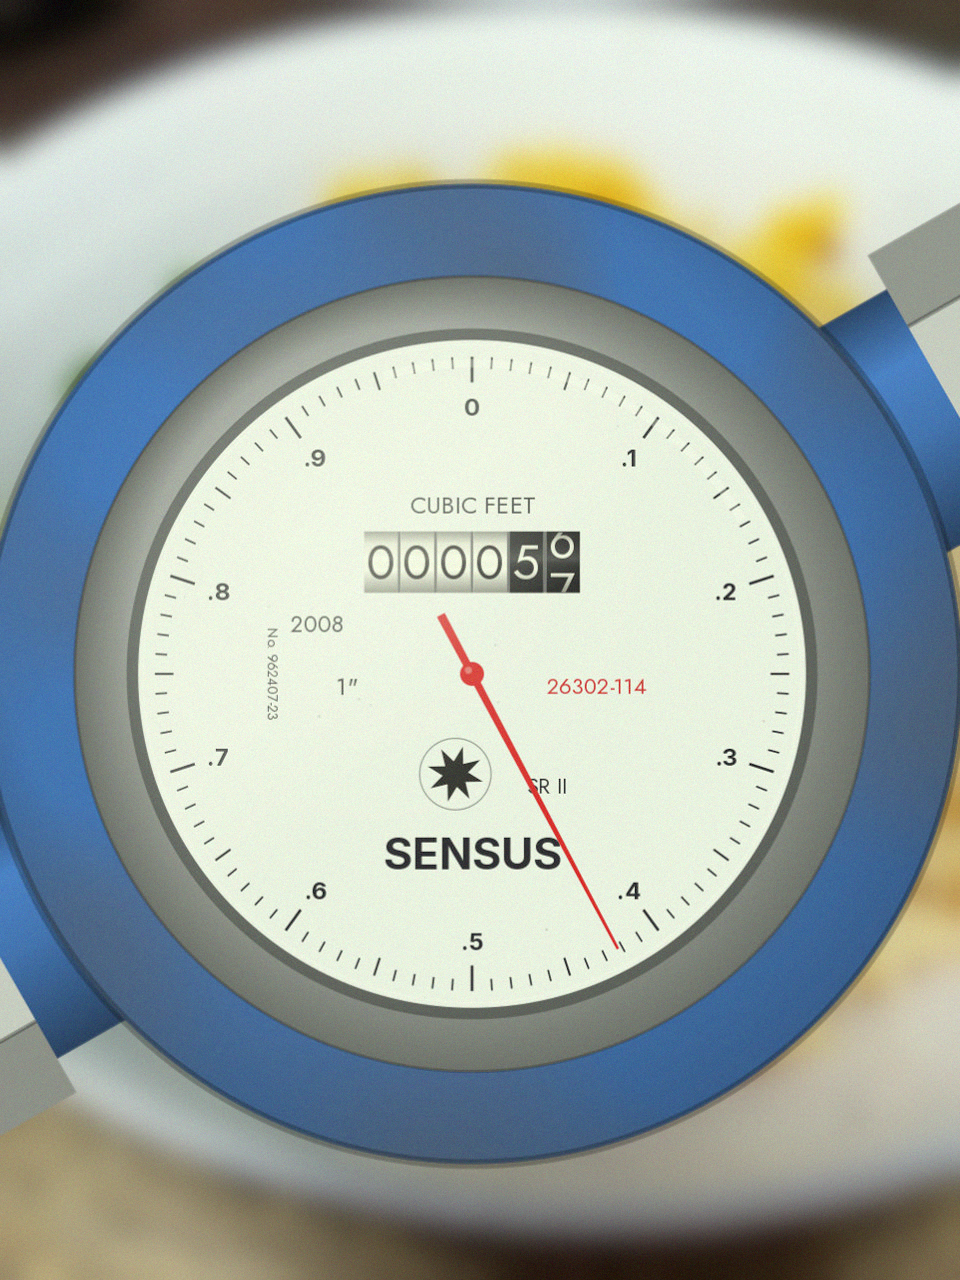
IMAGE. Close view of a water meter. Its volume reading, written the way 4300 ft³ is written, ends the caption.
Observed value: 56.42 ft³
